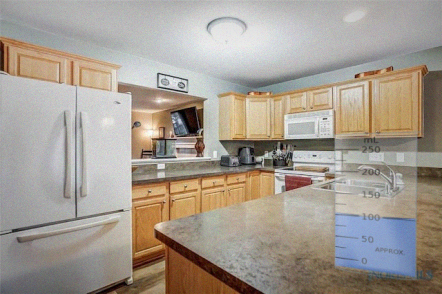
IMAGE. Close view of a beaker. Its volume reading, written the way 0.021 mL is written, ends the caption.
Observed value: 100 mL
